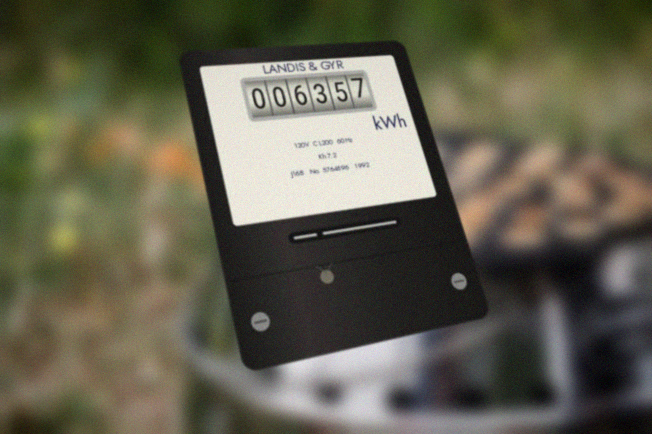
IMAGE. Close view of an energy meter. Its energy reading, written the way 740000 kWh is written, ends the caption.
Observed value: 6357 kWh
